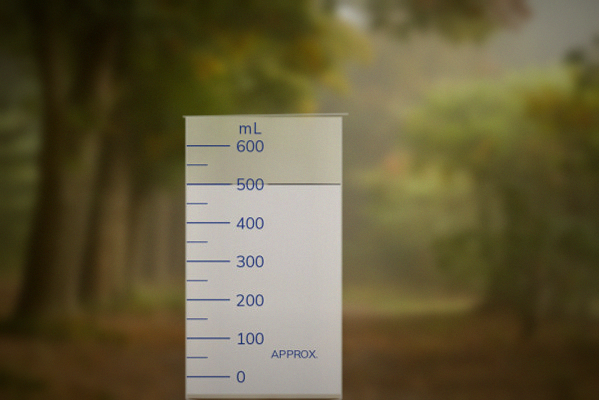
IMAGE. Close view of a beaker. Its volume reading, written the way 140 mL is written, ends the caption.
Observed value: 500 mL
